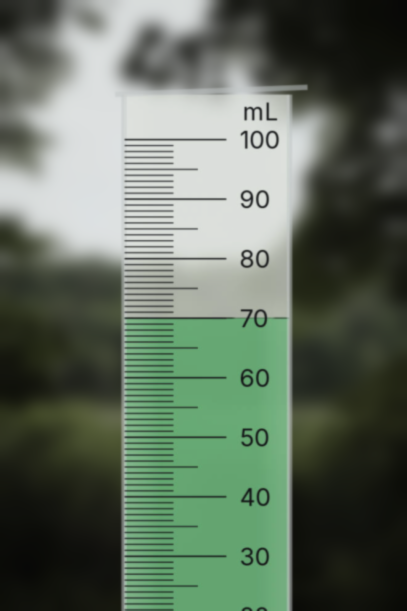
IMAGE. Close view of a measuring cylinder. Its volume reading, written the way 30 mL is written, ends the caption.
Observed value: 70 mL
